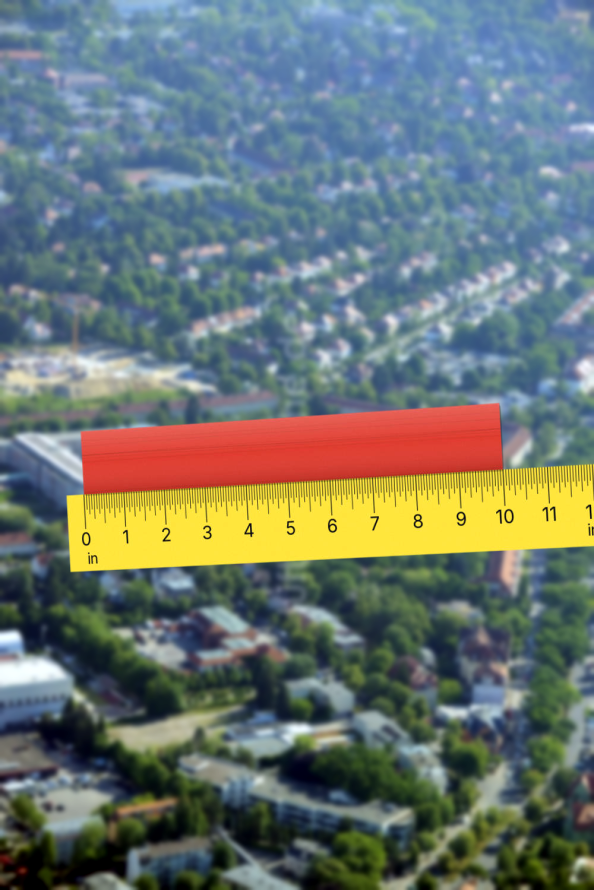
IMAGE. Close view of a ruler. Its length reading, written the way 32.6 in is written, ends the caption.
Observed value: 10 in
